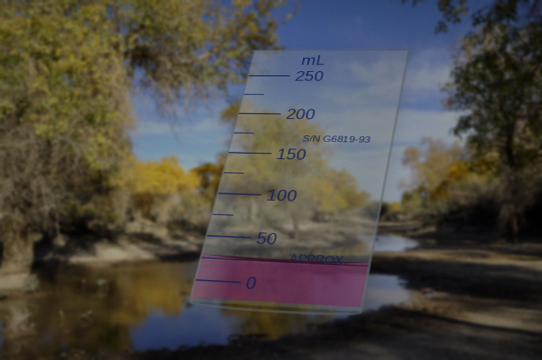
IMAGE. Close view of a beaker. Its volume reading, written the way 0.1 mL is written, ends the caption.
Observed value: 25 mL
